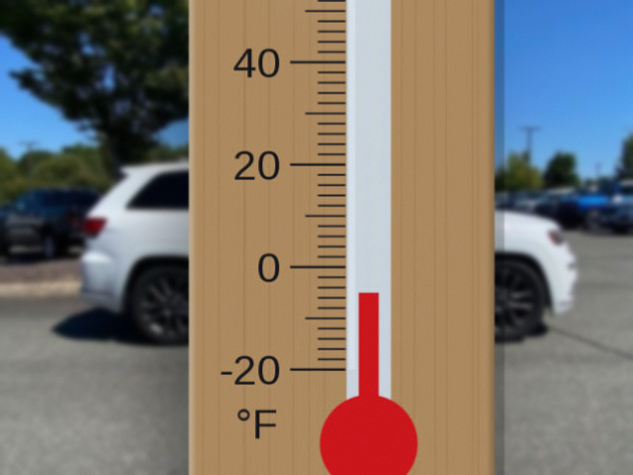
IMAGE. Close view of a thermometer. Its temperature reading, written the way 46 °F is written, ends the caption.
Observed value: -5 °F
